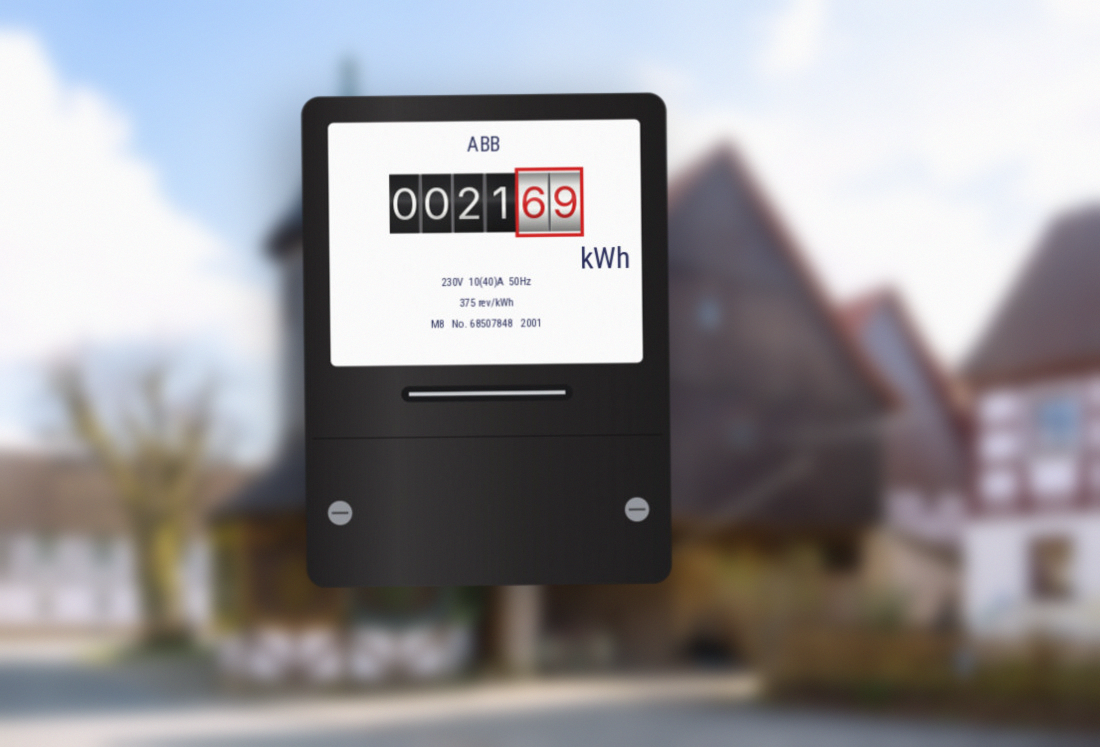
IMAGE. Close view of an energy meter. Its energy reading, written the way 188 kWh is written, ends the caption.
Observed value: 21.69 kWh
